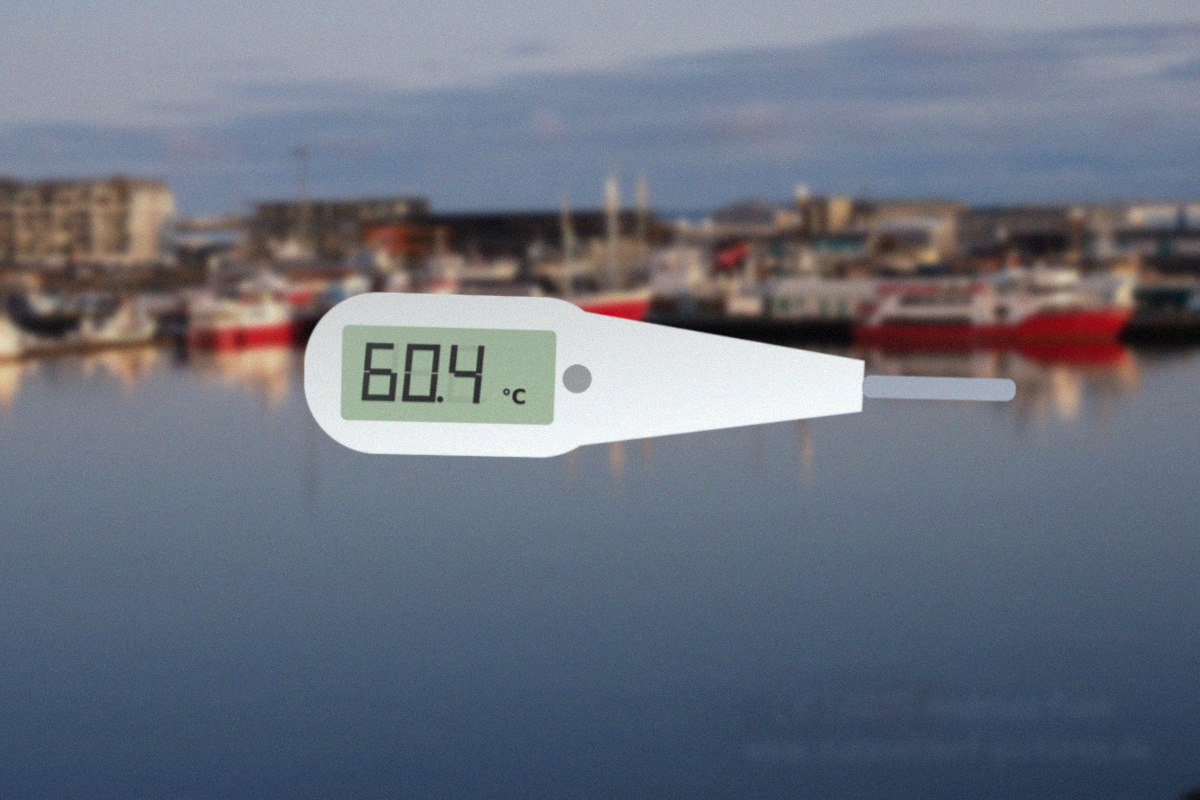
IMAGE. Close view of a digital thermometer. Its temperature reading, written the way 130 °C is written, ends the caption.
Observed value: 60.4 °C
